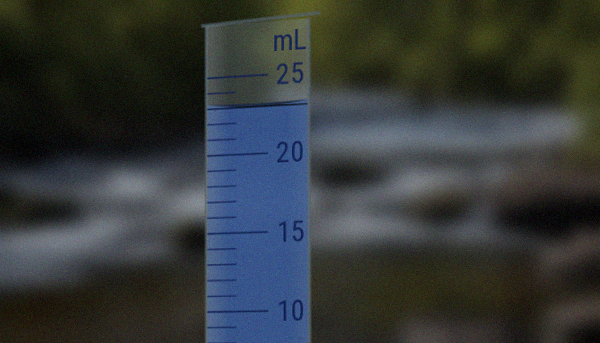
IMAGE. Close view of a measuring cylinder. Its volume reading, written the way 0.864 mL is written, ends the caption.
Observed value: 23 mL
